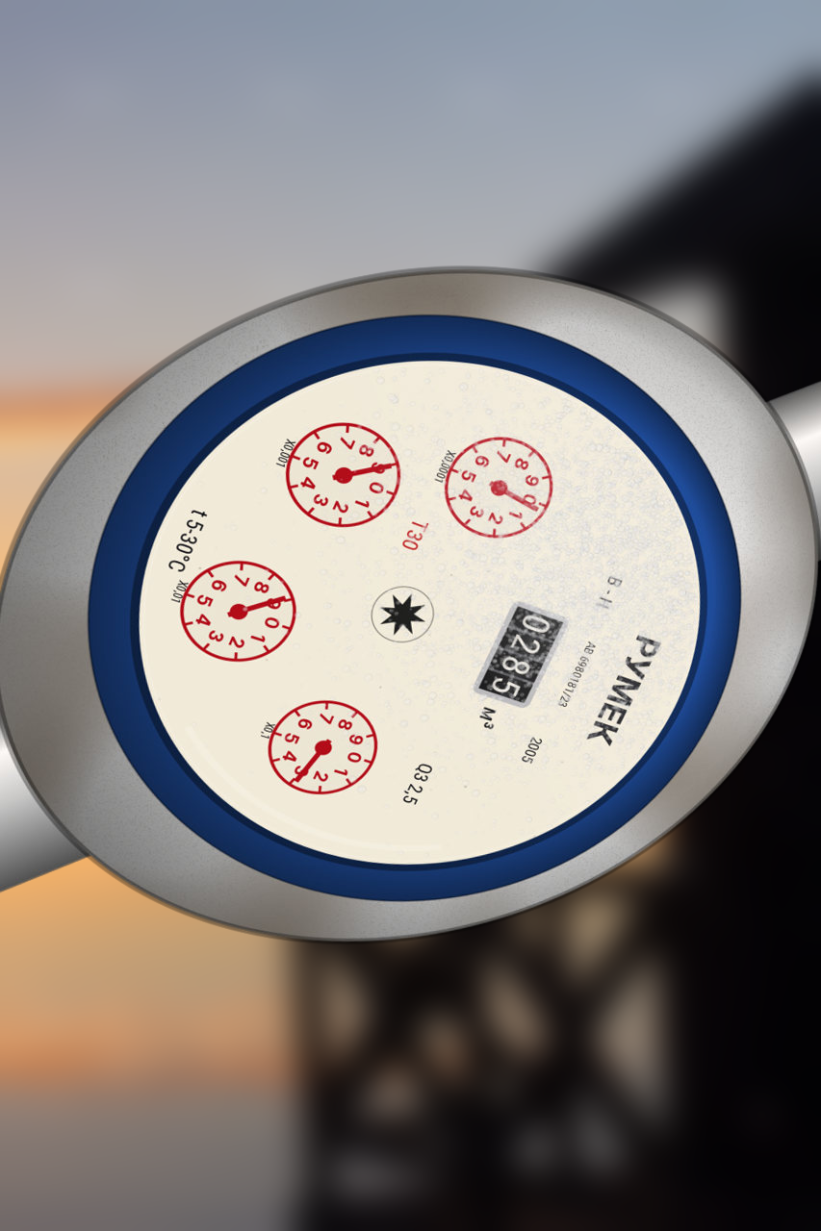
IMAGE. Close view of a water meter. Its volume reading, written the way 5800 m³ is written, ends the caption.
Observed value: 285.2890 m³
